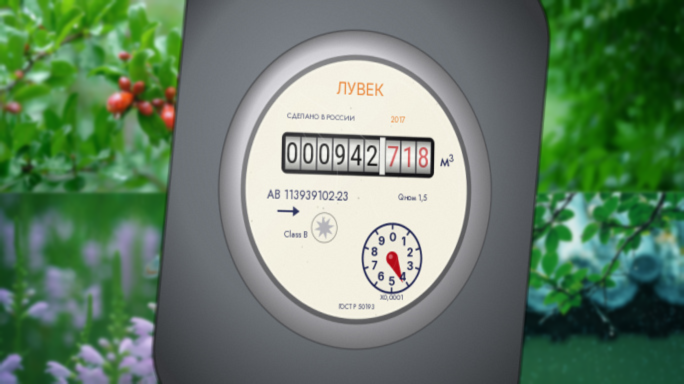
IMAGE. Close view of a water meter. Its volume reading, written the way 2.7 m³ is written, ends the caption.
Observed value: 942.7184 m³
